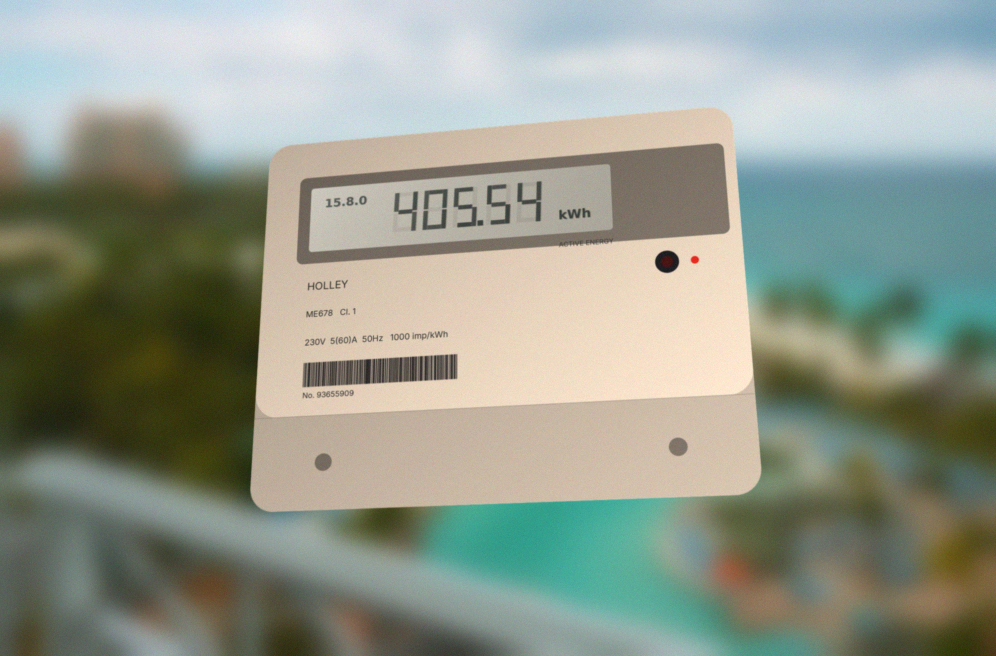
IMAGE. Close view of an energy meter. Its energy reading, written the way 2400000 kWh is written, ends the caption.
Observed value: 405.54 kWh
